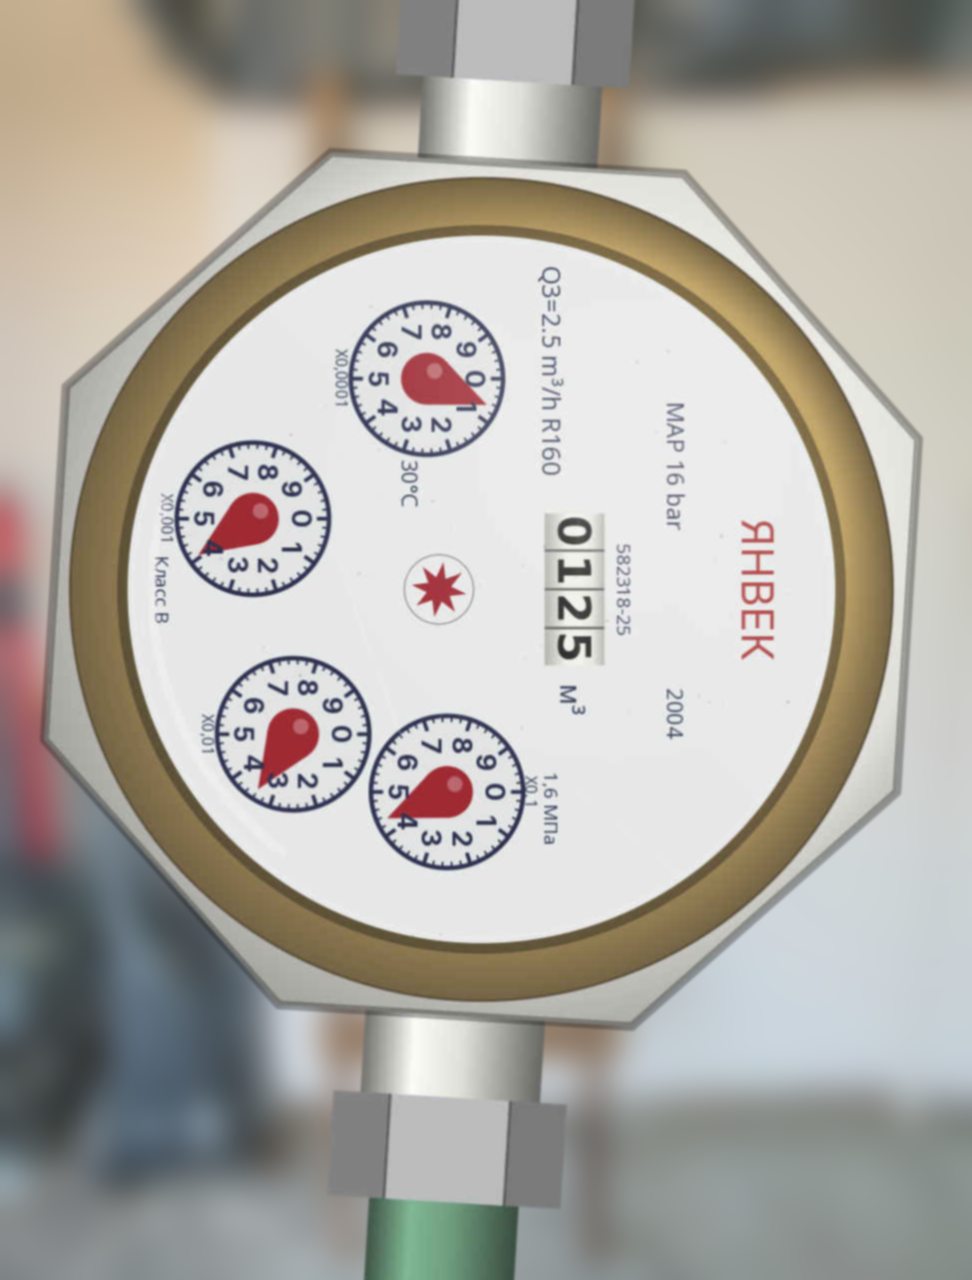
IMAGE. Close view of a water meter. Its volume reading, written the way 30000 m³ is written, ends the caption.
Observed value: 125.4340 m³
